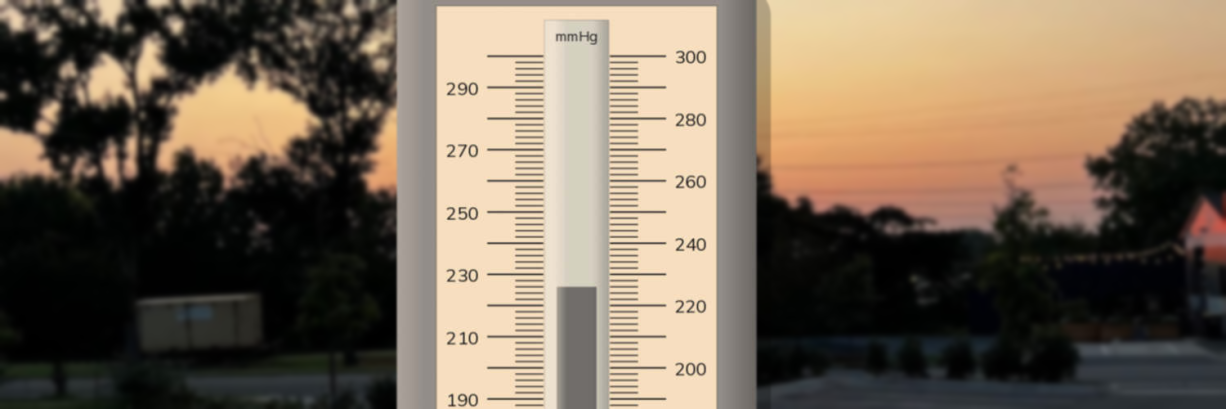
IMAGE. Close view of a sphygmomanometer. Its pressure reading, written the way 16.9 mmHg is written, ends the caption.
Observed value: 226 mmHg
